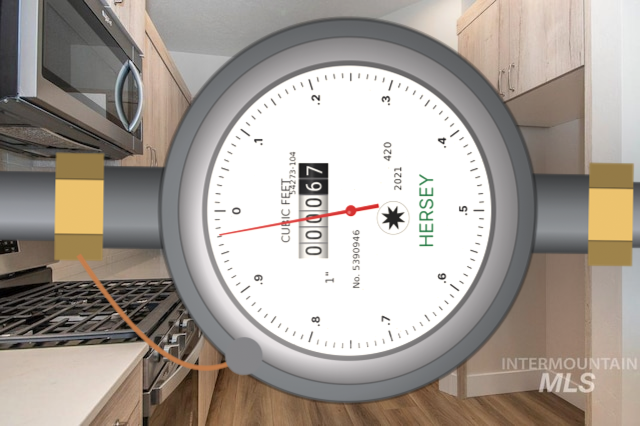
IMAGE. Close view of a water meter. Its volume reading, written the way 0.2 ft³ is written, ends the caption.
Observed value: 66.97 ft³
